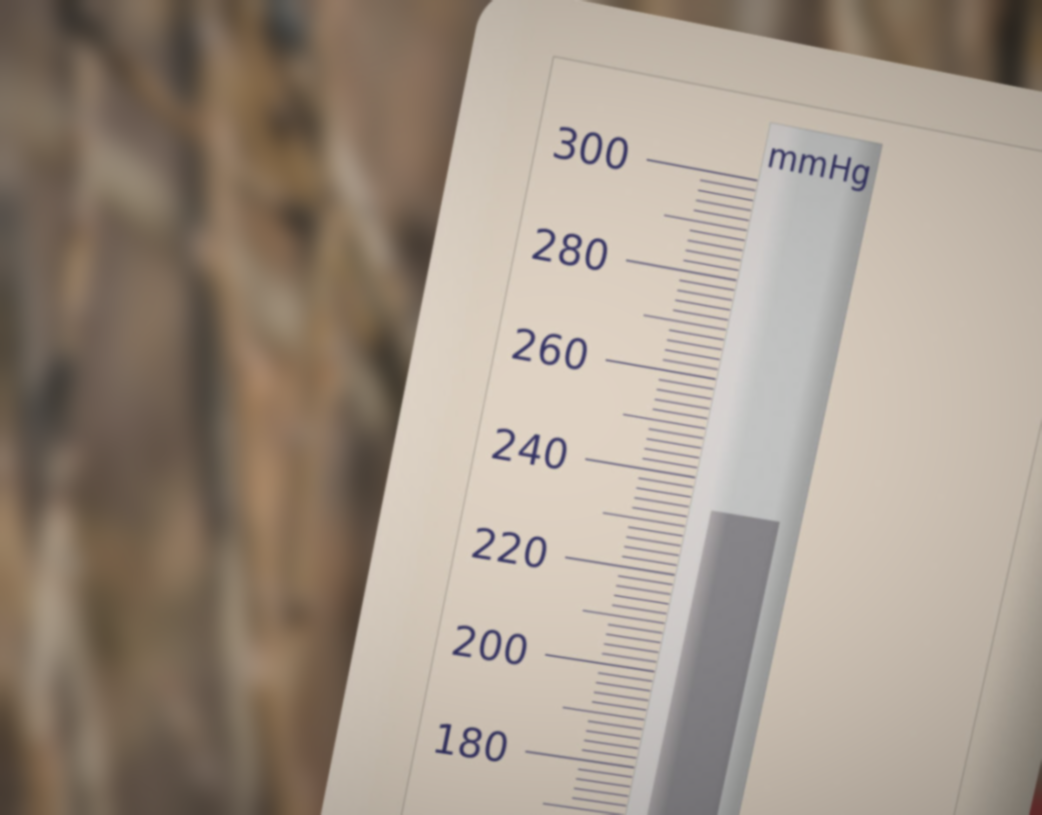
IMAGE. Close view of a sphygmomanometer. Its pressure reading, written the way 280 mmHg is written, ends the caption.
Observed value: 234 mmHg
